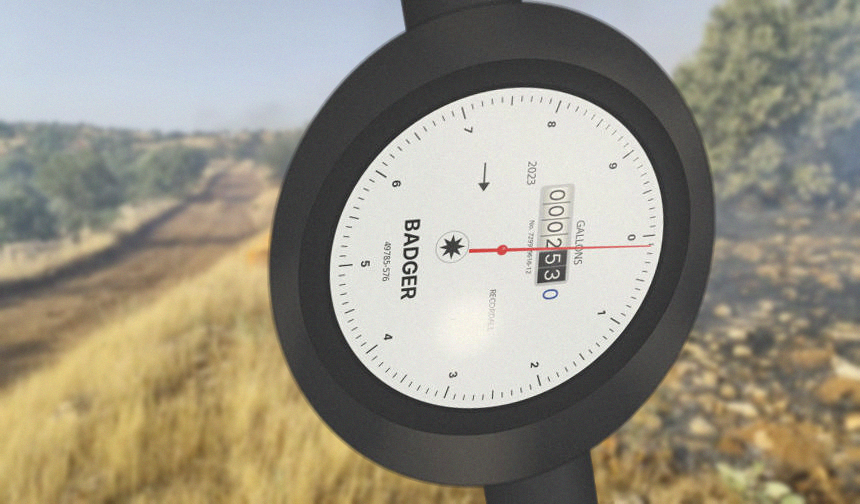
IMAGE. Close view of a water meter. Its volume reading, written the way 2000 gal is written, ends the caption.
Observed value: 2530.1 gal
